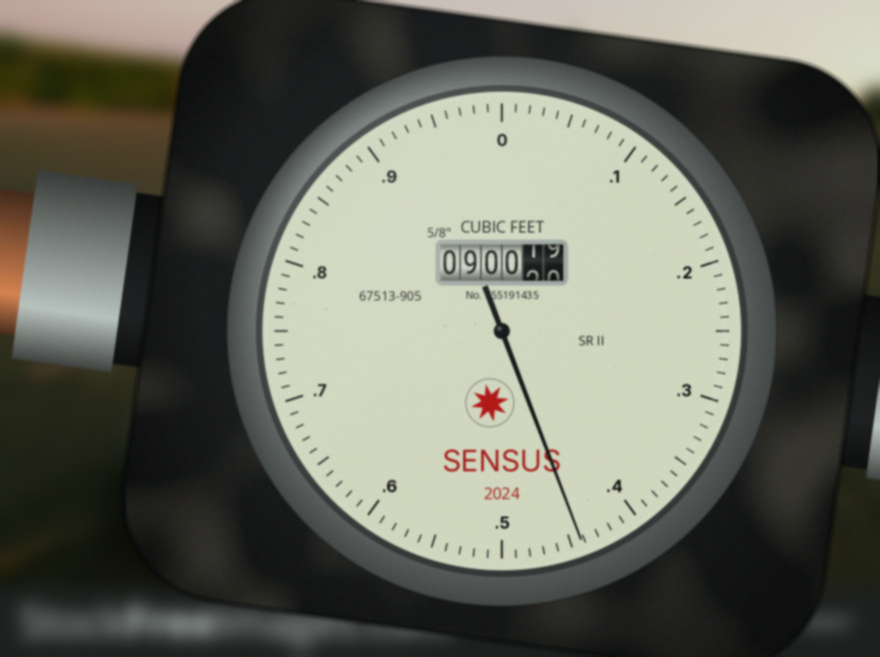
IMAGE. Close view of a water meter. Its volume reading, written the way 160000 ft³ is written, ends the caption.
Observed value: 90019.44 ft³
